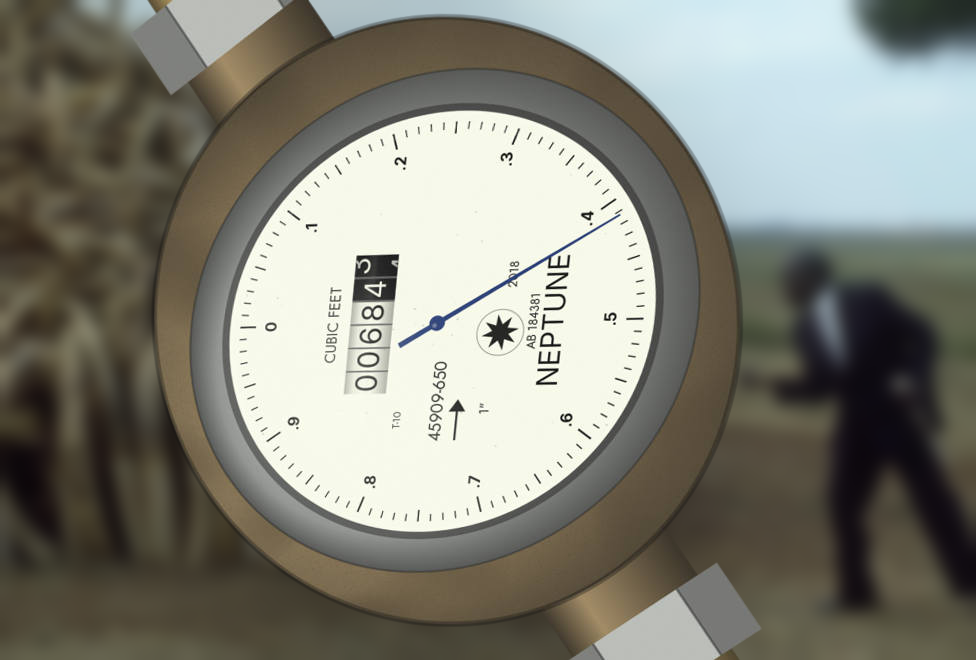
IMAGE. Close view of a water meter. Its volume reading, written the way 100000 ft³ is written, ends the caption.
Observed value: 6843.41 ft³
